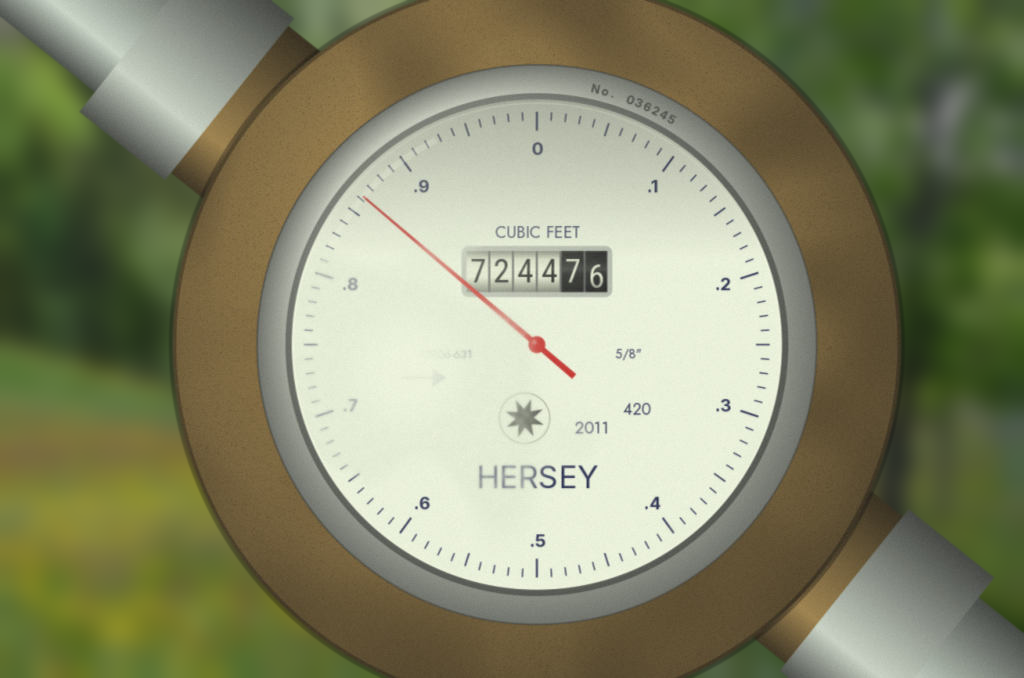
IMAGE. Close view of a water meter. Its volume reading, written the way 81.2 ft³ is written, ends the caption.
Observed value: 724475.86 ft³
